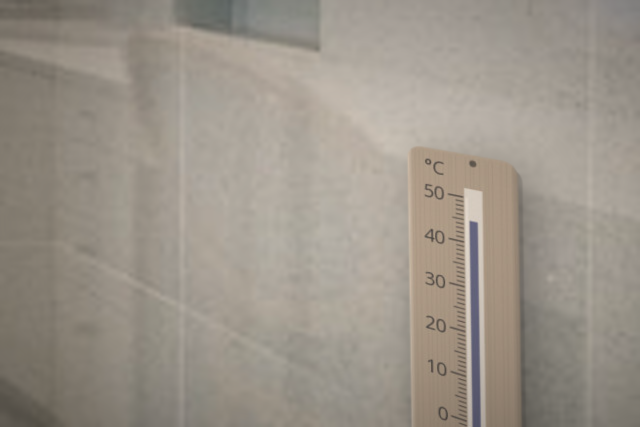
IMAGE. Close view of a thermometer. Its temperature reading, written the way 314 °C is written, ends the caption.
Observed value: 45 °C
